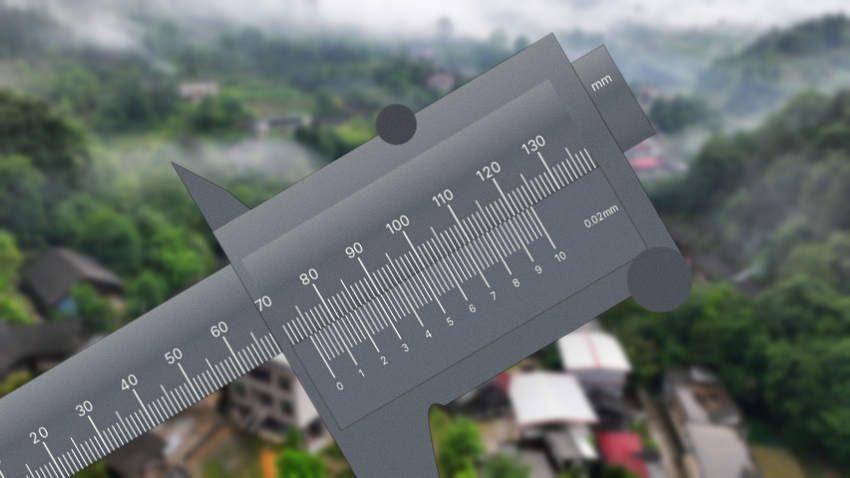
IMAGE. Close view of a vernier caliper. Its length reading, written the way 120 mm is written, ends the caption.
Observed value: 74.5 mm
